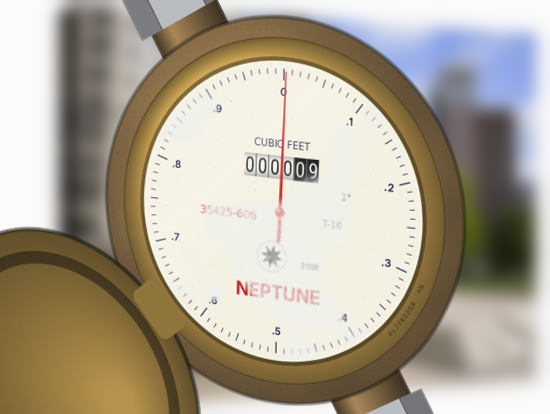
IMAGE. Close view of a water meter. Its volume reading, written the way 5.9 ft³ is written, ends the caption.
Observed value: 9.00 ft³
